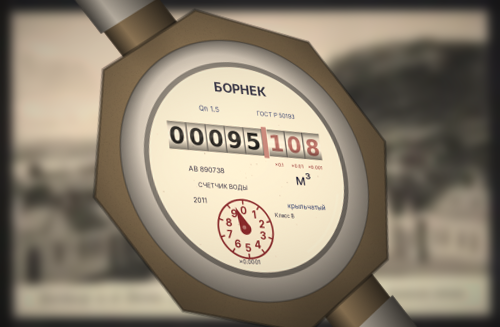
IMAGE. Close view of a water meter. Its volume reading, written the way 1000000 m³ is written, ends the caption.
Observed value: 95.1079 m³
